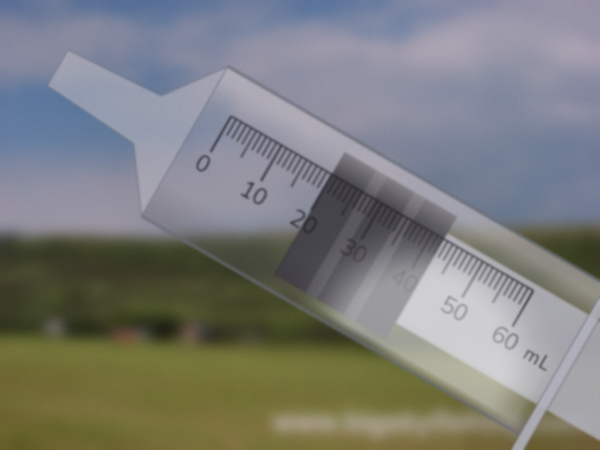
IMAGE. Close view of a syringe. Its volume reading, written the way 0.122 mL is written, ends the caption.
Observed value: 20 mL
